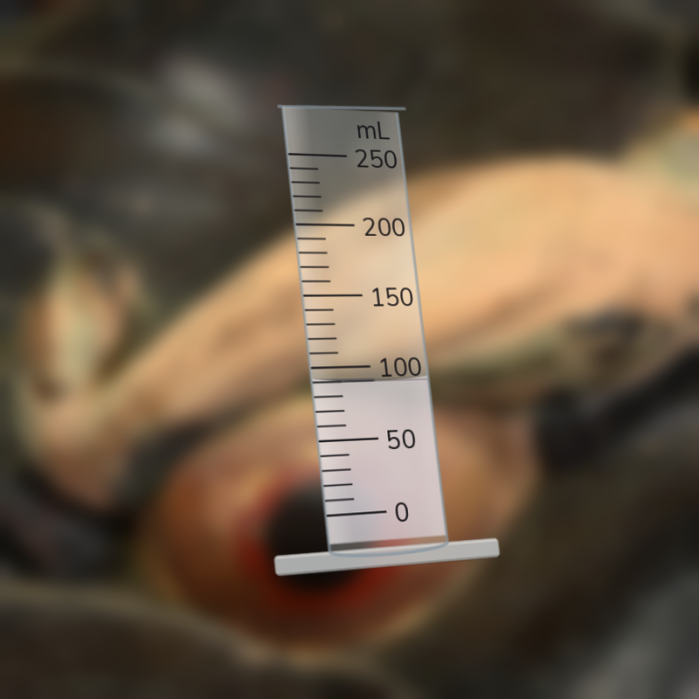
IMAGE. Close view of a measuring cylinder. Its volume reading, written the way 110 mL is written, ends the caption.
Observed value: 90 mL
